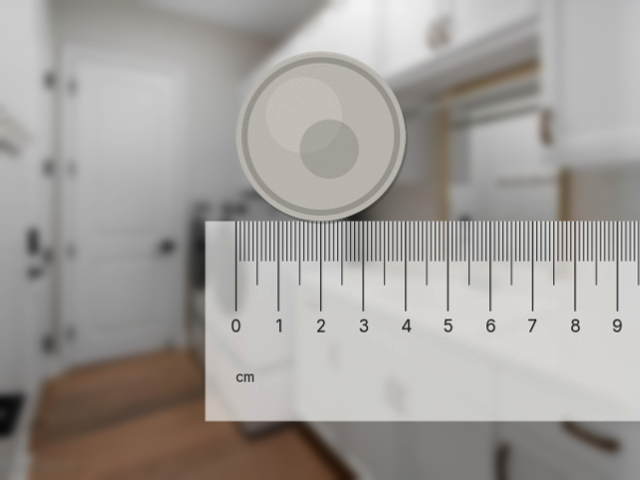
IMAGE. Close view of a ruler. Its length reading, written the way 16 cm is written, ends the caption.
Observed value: 4 cm
